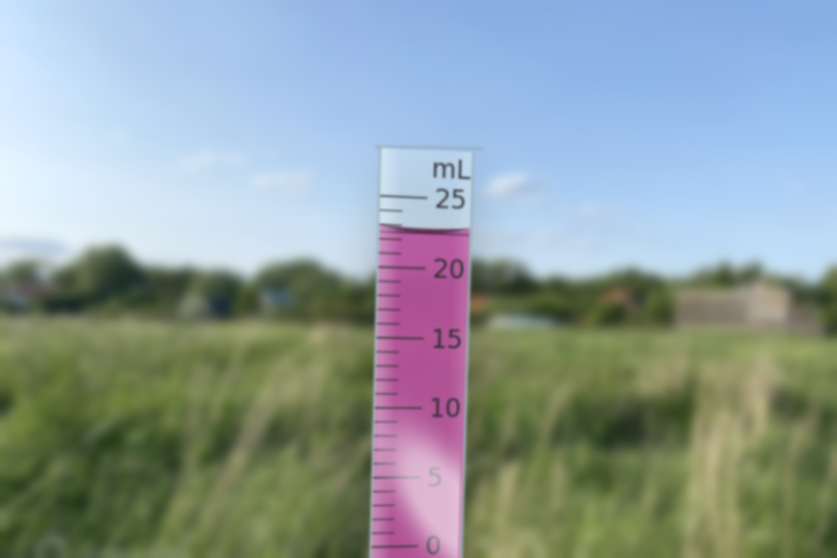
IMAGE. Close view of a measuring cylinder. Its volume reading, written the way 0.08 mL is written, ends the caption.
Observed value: 22.5 mL
